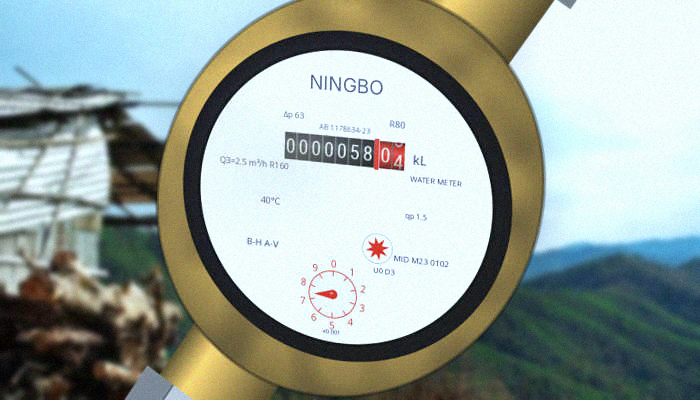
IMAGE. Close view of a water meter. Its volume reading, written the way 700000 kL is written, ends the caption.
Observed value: 58.037 kL
